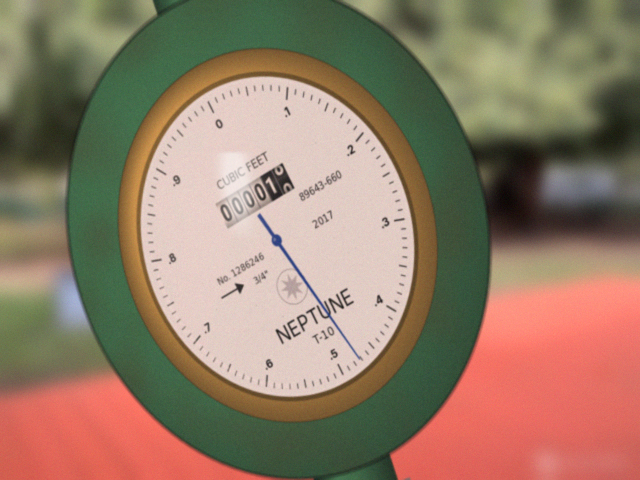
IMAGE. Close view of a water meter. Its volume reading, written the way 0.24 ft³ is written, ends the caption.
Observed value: 18.47 ft³
